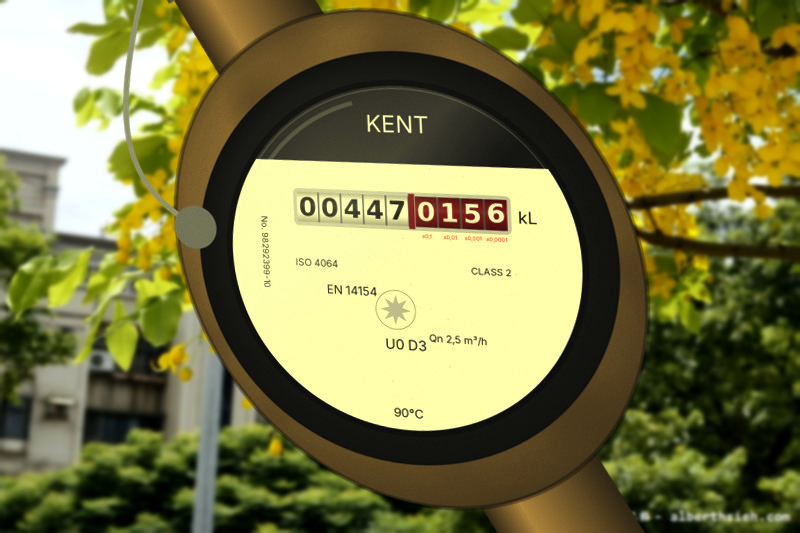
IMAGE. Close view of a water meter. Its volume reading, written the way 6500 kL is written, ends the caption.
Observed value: 447.0156 kL
